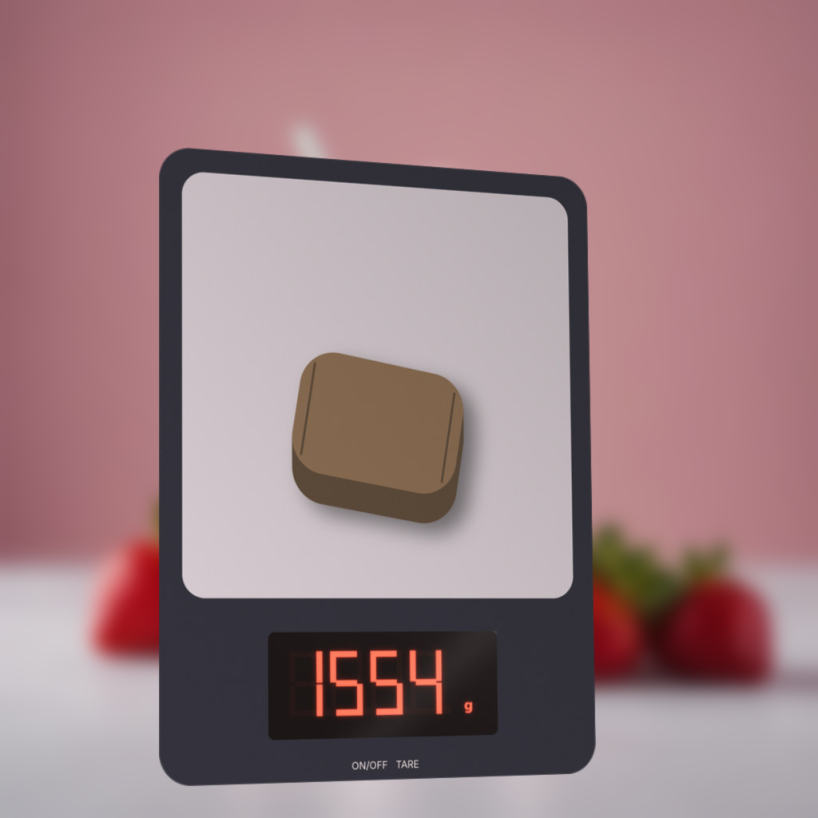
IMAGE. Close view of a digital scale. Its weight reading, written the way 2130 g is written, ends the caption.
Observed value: 1554 g
